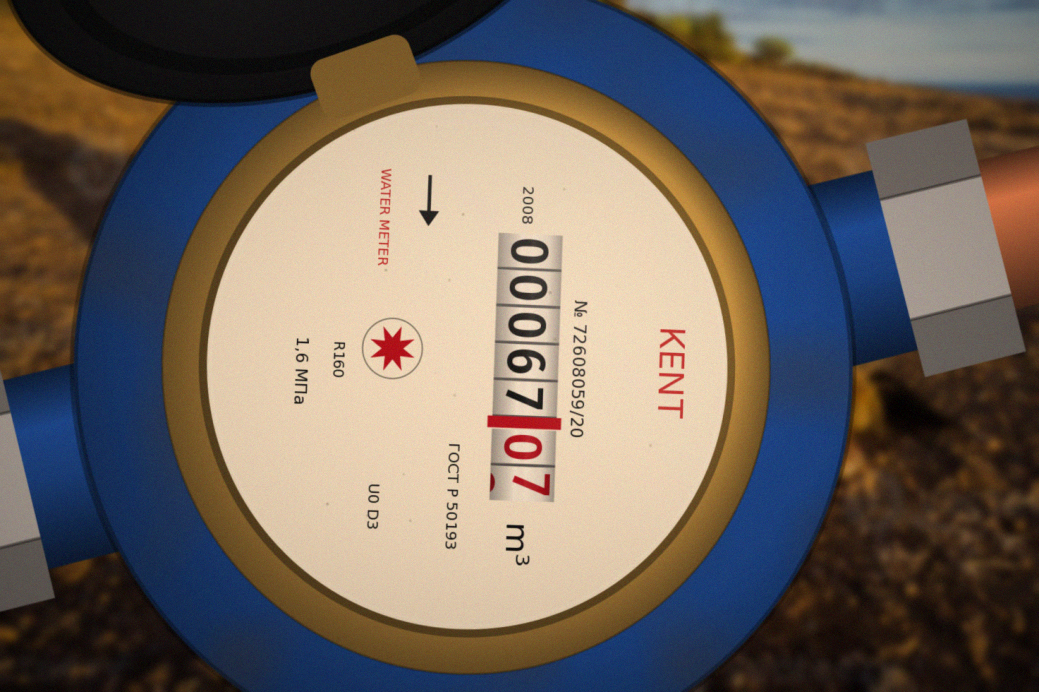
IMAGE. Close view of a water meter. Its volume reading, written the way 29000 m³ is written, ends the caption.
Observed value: 67.07 m³
